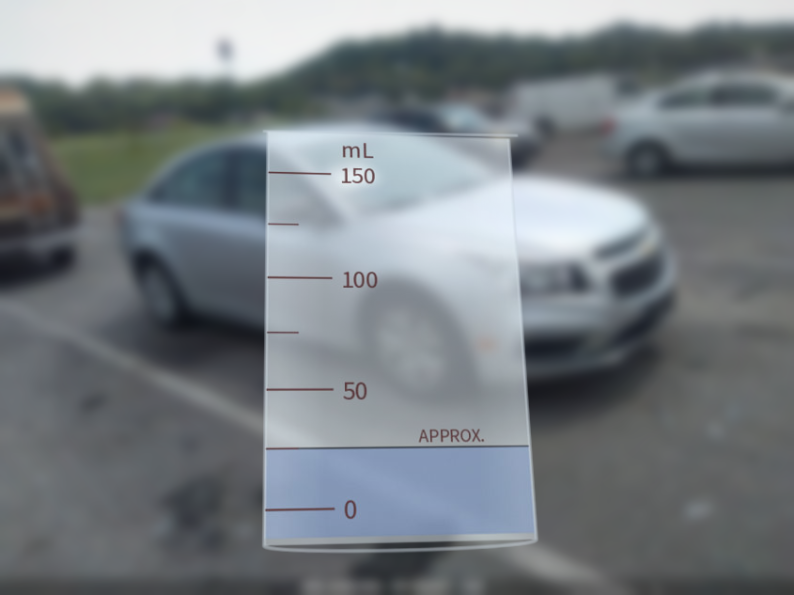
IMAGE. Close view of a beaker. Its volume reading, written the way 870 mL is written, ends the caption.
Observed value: 25 mL
